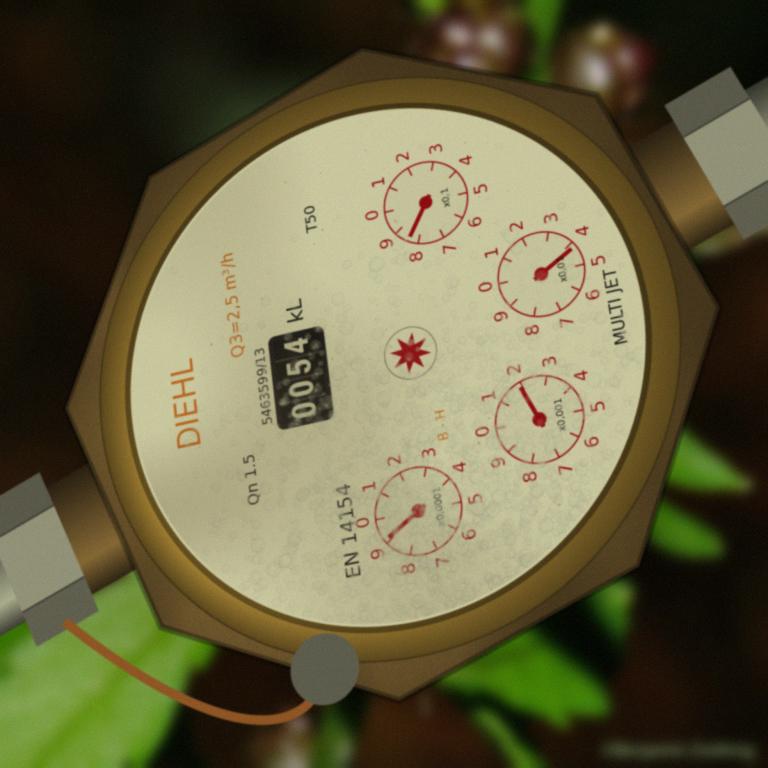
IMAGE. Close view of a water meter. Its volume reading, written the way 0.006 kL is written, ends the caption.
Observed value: 54.8419 kL
